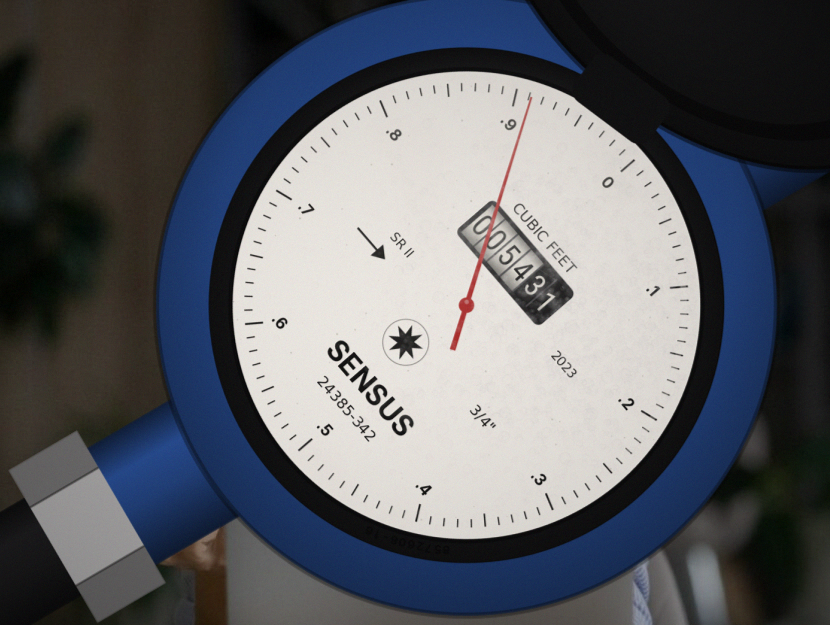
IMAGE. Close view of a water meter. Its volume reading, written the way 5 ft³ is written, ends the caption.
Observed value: 5430.91 ft³
